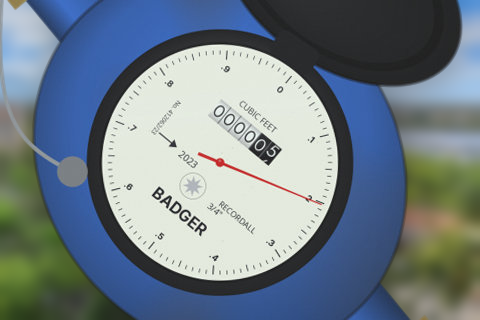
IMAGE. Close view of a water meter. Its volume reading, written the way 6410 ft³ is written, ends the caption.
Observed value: 5.20 ft³
